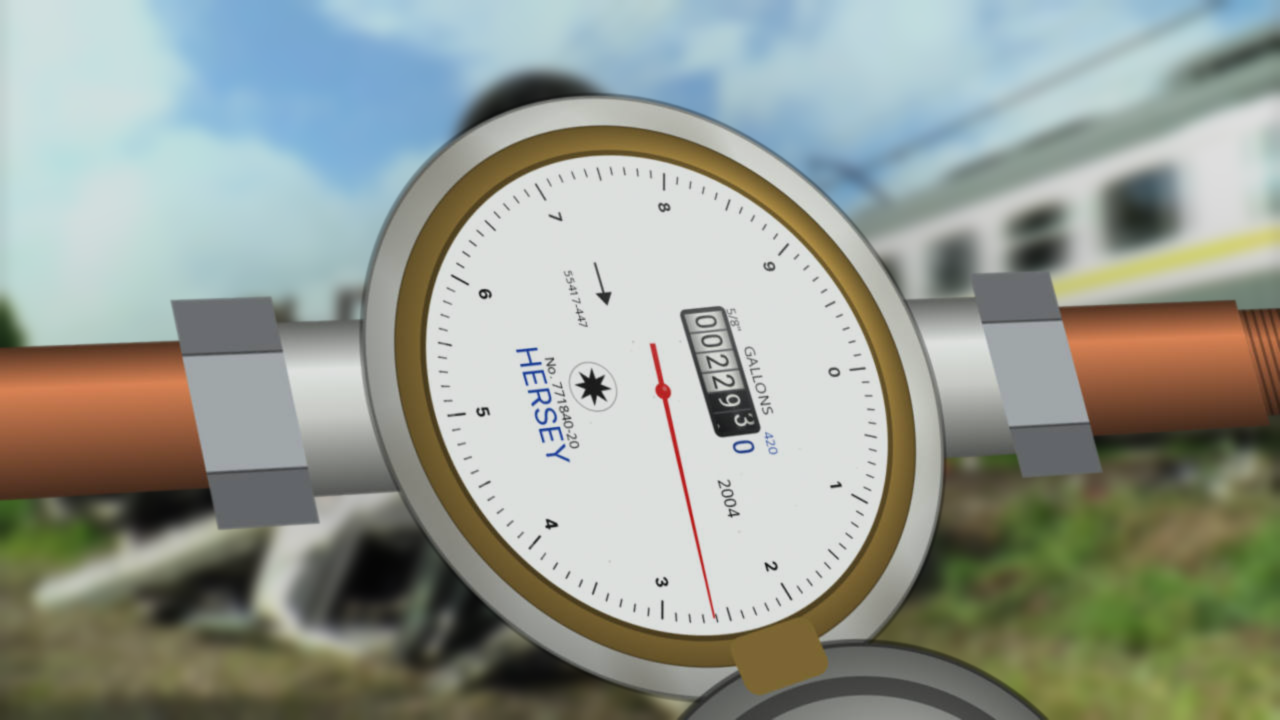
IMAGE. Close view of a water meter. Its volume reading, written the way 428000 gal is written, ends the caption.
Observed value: 22932.6 gal
